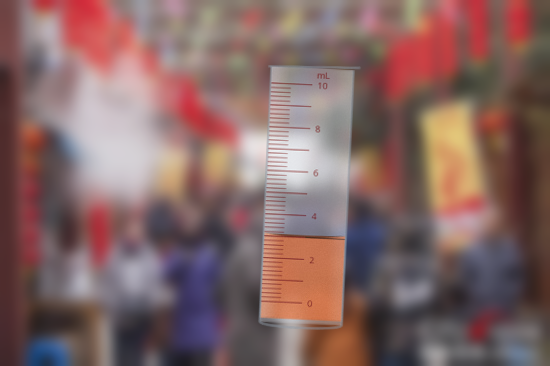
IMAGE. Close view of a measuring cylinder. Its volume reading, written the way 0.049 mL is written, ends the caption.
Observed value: 3 mL
